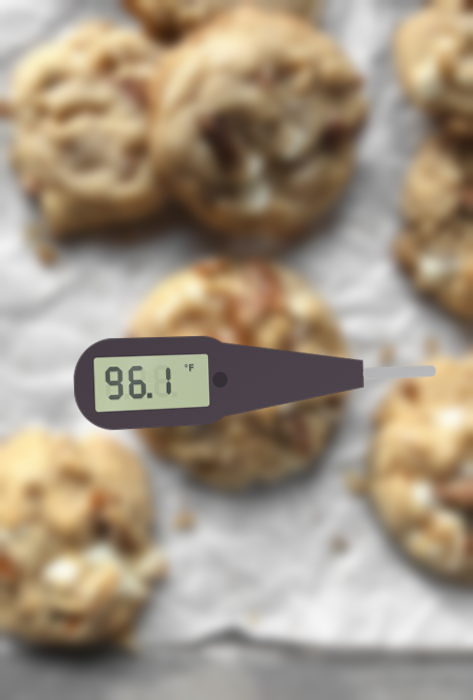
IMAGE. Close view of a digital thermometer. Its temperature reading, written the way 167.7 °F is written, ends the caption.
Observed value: 96.1 °F
